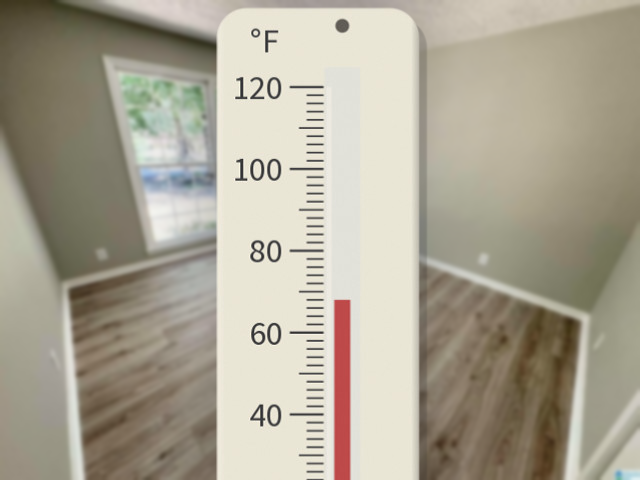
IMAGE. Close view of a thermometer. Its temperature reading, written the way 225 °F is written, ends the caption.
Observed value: 68 °F
